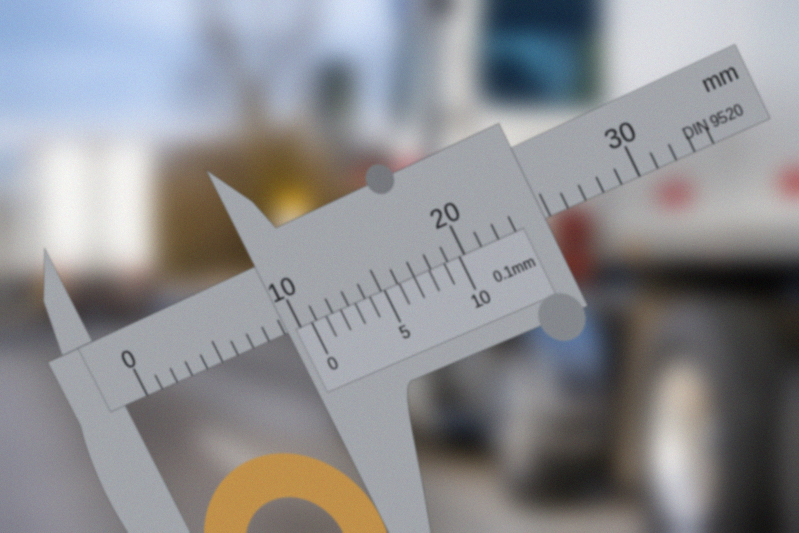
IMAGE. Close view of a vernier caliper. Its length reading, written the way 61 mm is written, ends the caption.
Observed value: 10.7 mm
